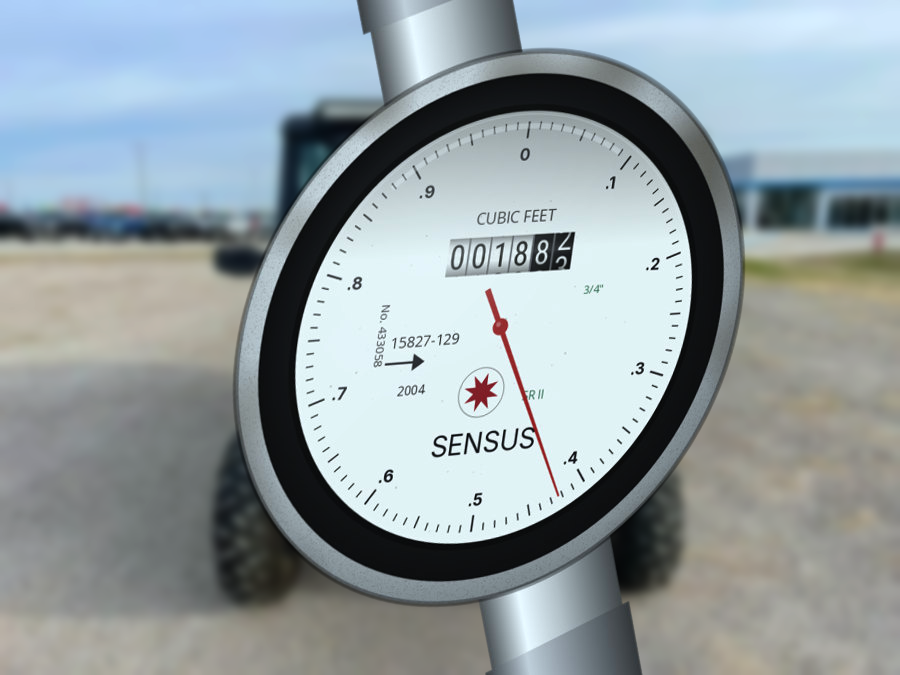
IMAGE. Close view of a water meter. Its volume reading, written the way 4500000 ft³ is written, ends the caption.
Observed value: 1882.42 ft³
